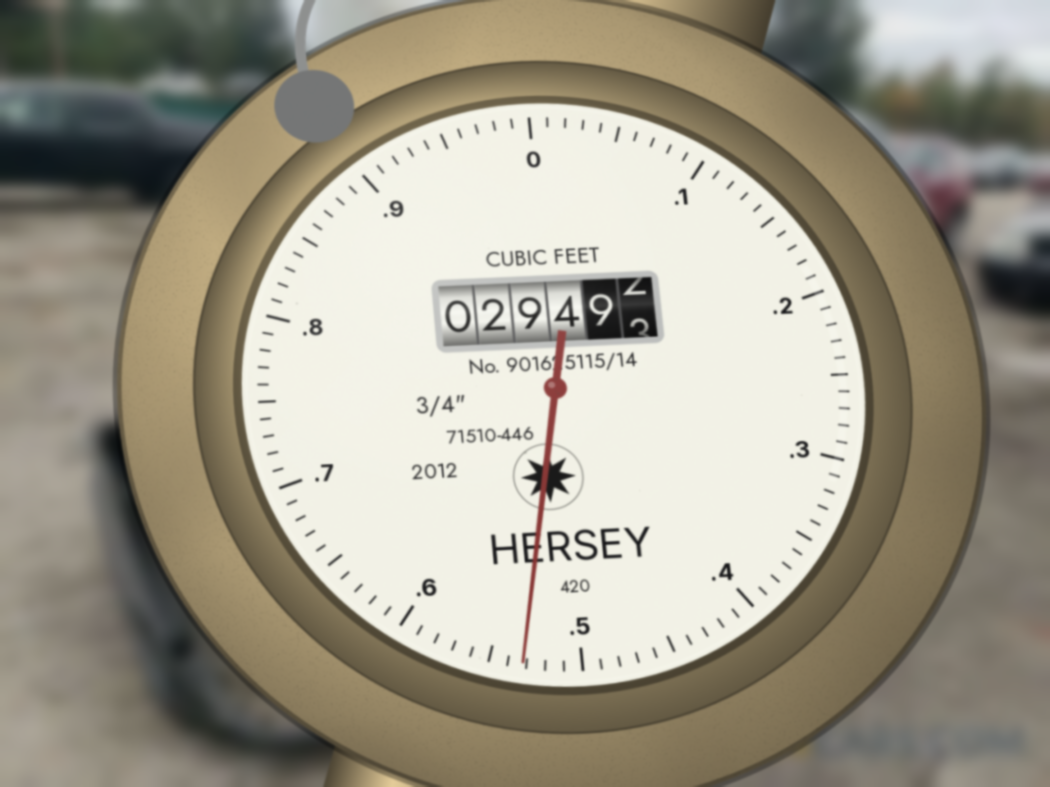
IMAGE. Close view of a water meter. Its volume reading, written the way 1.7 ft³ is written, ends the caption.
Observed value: 29492.53 ft³
